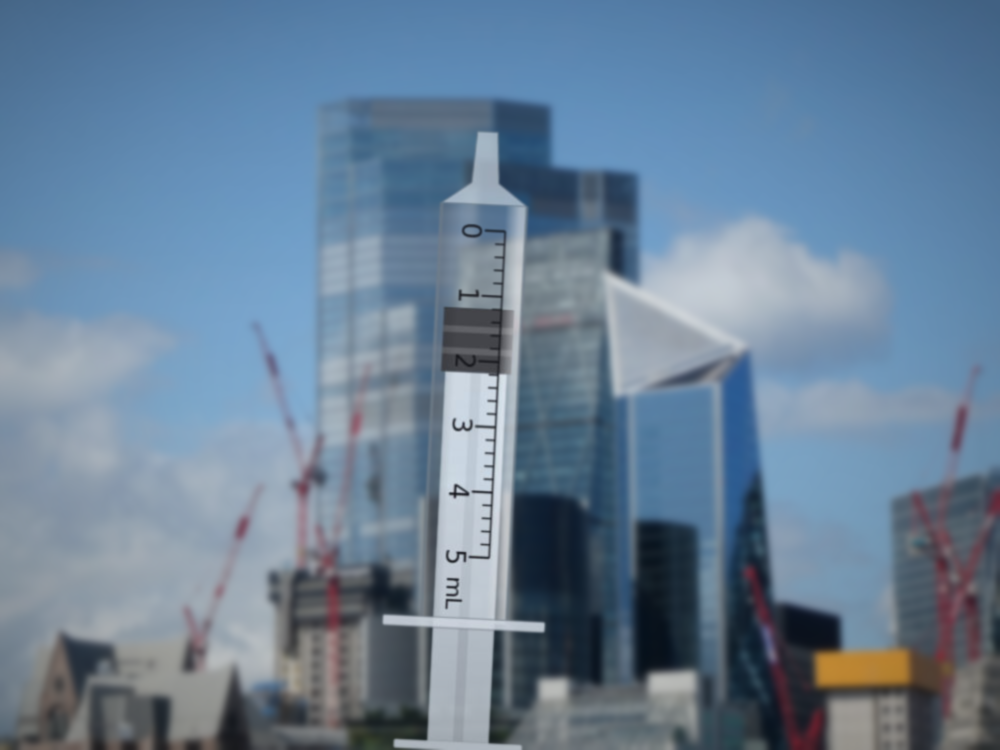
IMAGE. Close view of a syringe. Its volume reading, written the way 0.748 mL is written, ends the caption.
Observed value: 1.2 mL
